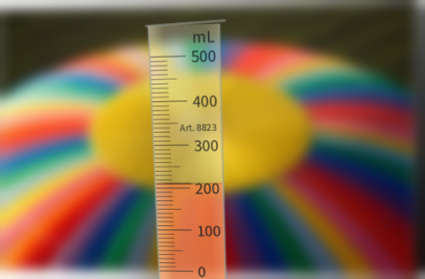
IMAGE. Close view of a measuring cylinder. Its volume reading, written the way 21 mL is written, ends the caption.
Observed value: 210 mL
